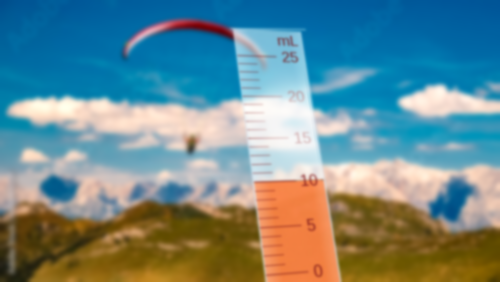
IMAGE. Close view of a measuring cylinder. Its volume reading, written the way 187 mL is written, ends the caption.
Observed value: 10 mL
